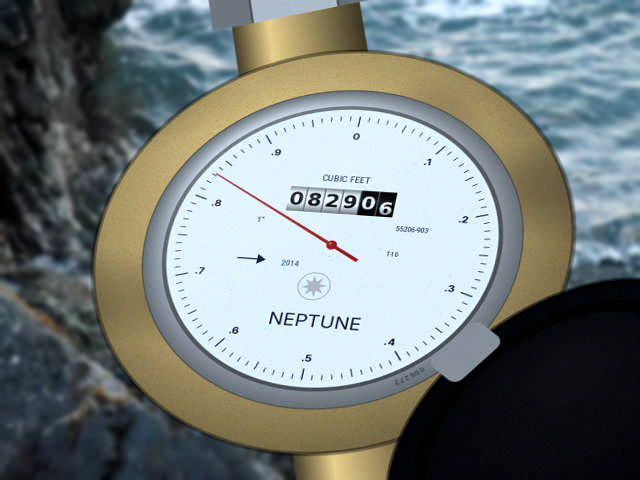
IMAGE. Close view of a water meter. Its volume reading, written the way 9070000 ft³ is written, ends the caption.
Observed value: 82905.83 ft³
